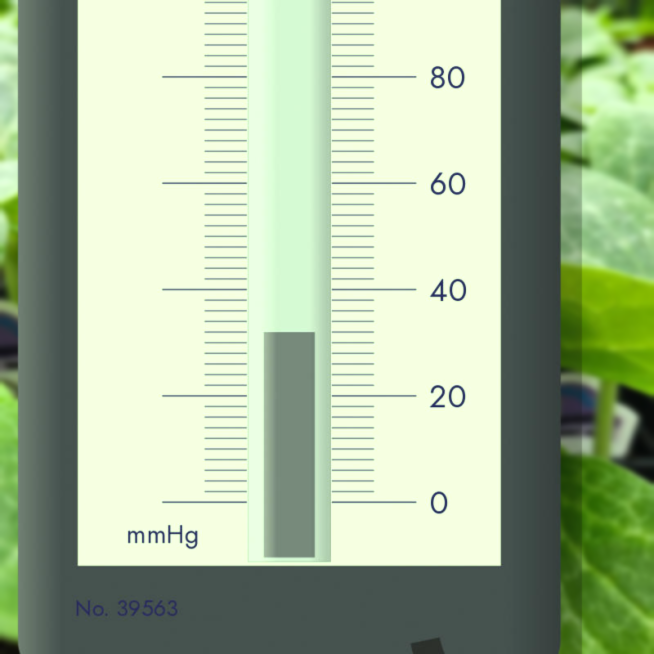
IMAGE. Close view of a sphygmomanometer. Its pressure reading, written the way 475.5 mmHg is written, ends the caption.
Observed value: 32 mmHg
